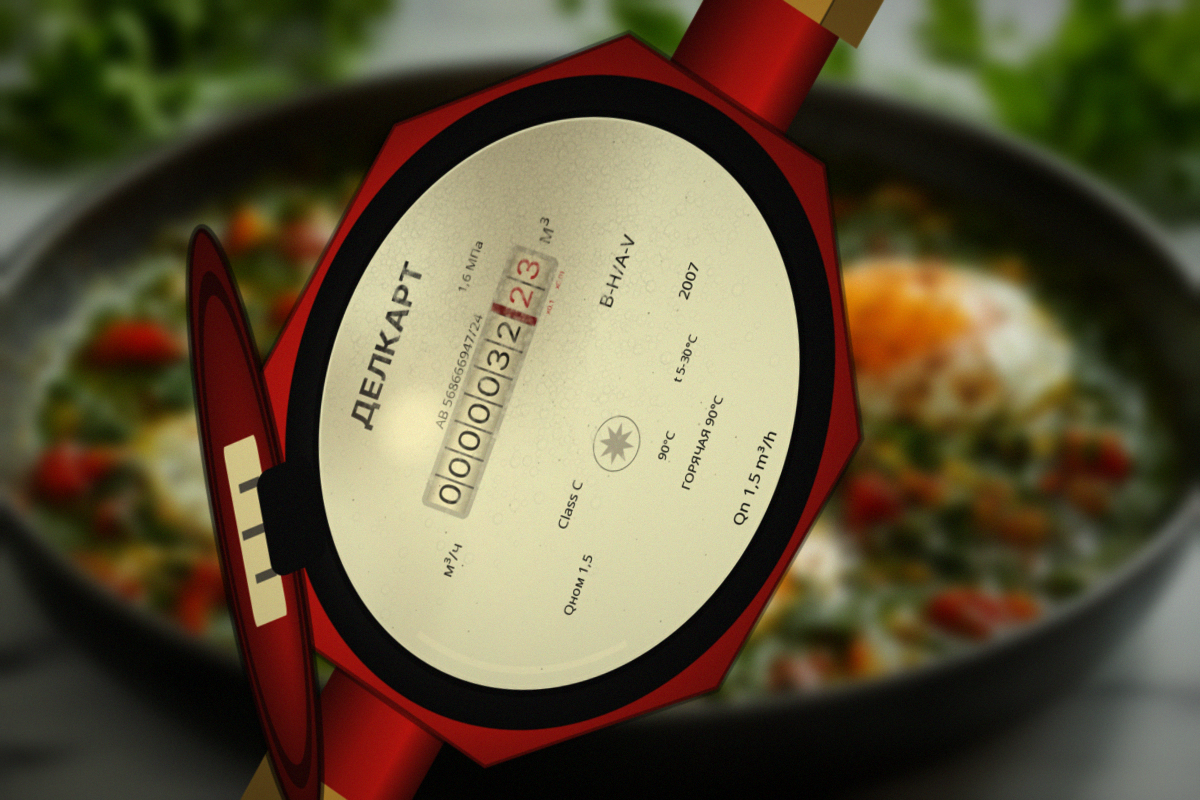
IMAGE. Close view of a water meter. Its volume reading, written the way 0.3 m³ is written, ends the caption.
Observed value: 32.23 m³
